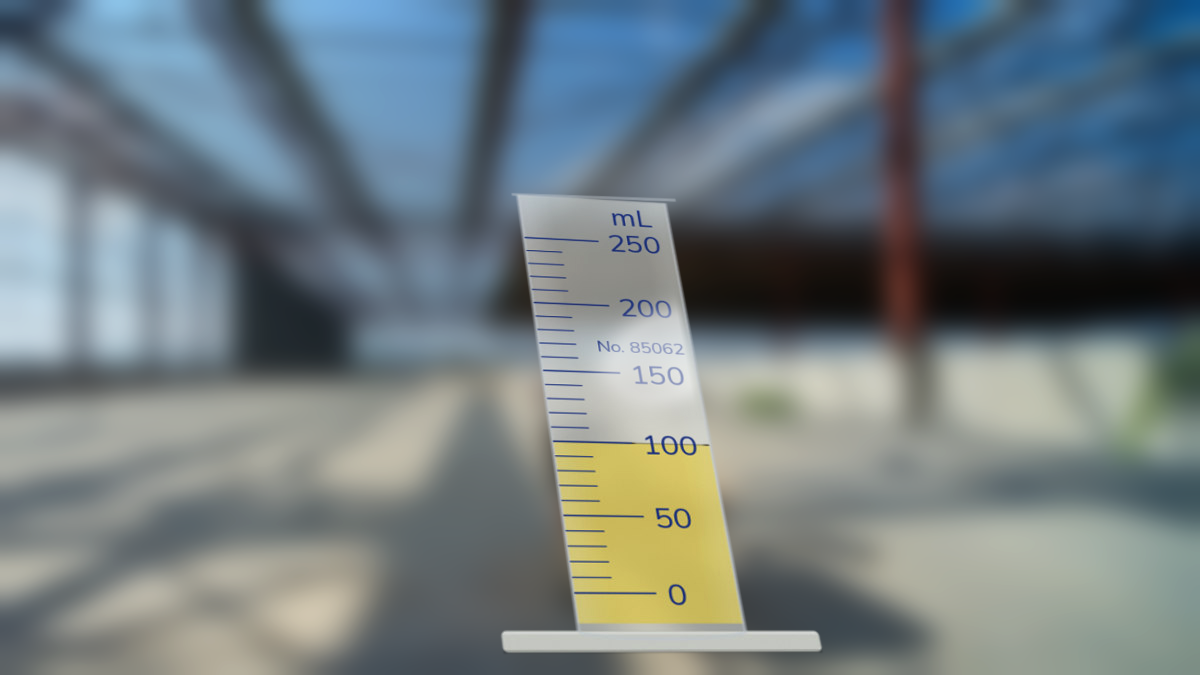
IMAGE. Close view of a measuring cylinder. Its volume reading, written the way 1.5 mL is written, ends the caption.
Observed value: 100 mL
